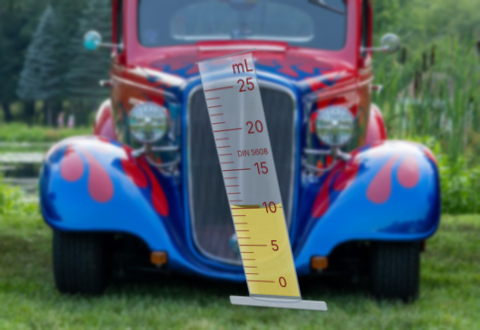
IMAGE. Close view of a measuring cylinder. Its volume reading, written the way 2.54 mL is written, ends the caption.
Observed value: 10 mL
